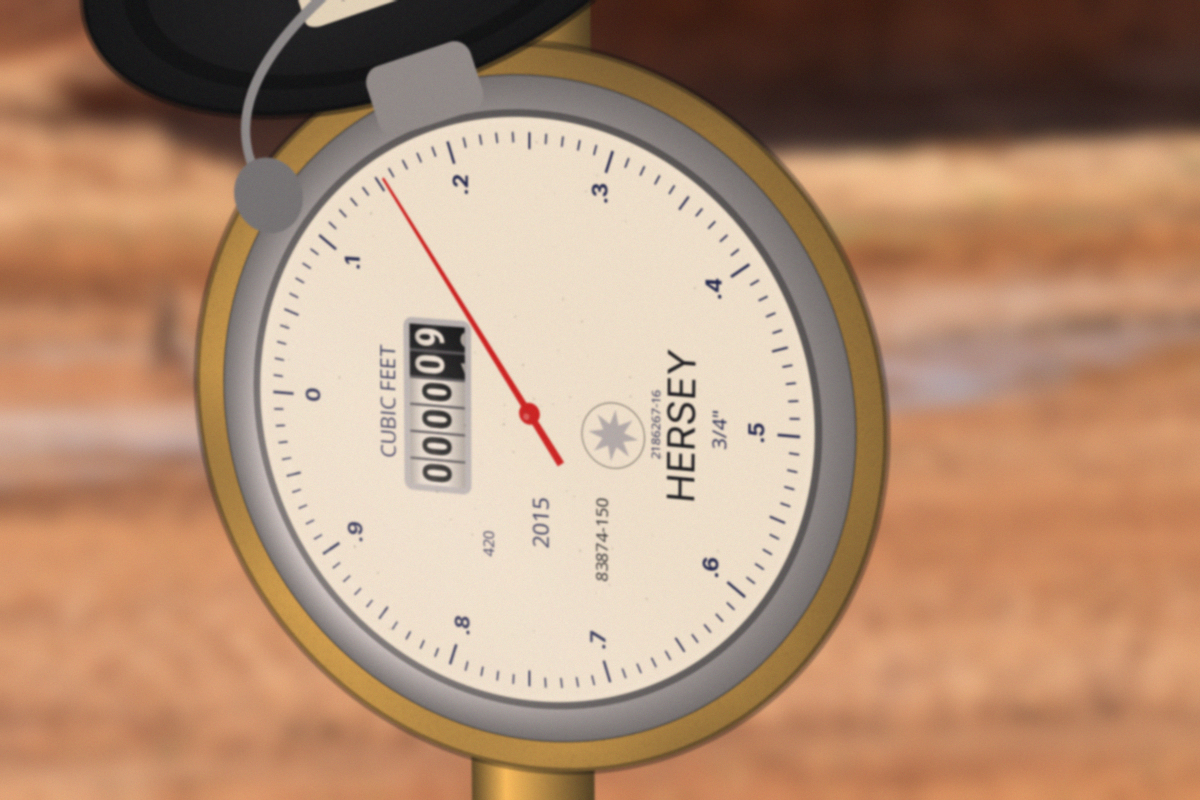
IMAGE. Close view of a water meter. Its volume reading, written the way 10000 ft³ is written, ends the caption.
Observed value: 9.15 ft³
